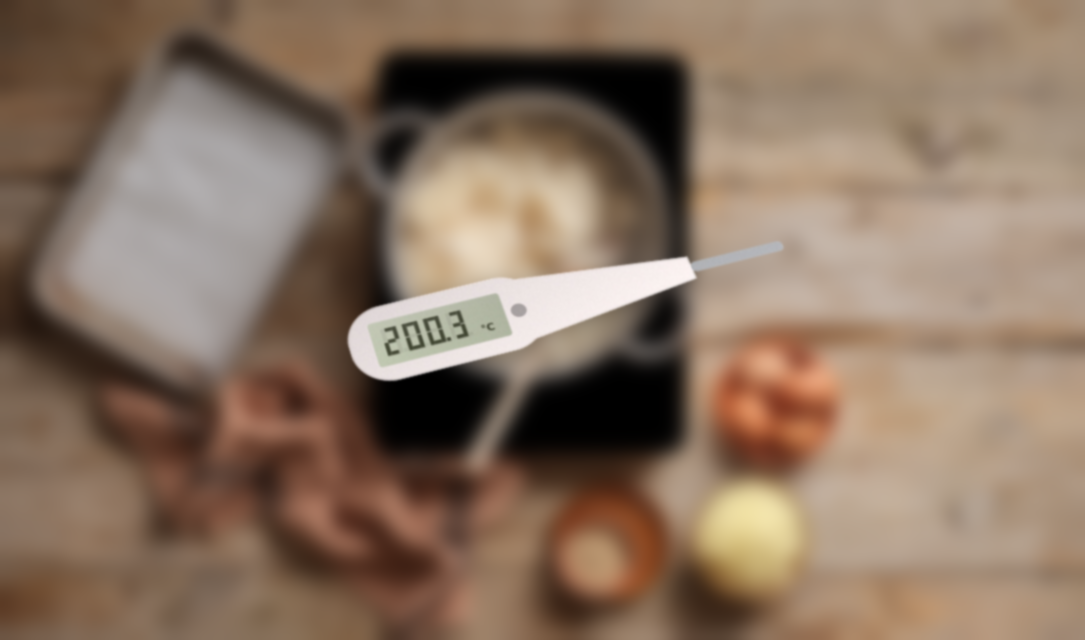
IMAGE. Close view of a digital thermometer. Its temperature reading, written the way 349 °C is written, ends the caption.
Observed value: 200.3 °C
